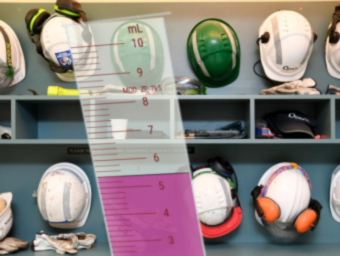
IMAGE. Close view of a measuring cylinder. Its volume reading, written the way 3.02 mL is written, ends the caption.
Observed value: 5.4 mL
